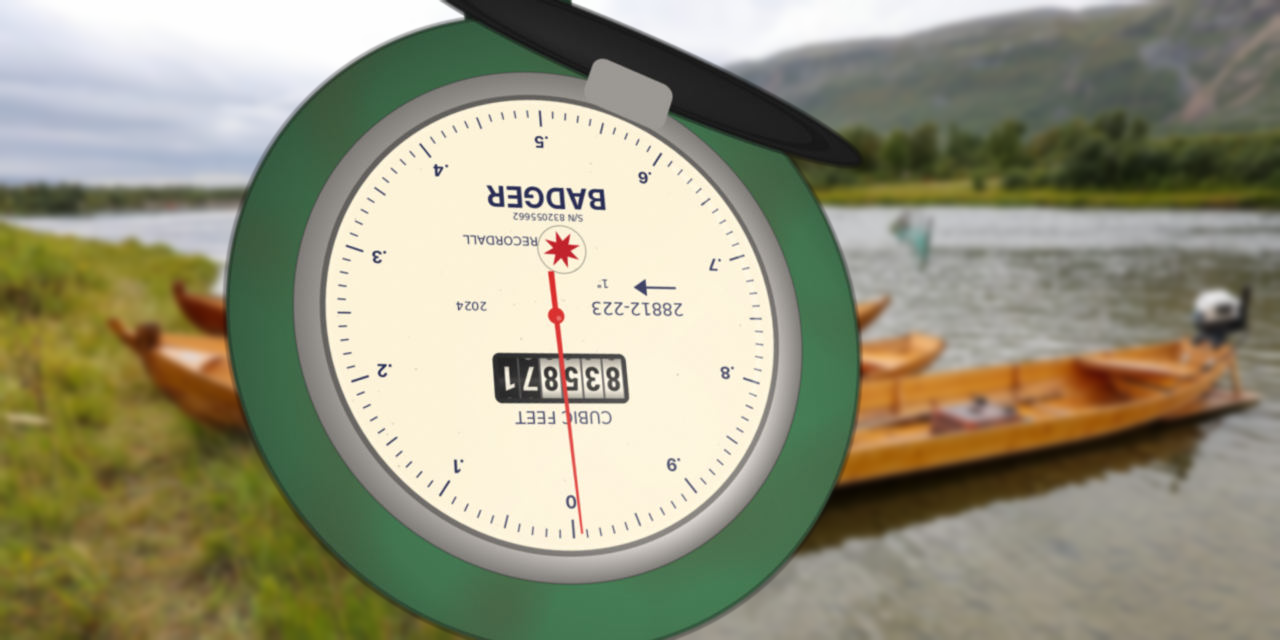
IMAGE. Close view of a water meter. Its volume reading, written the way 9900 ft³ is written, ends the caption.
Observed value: 835870.99 ft³
